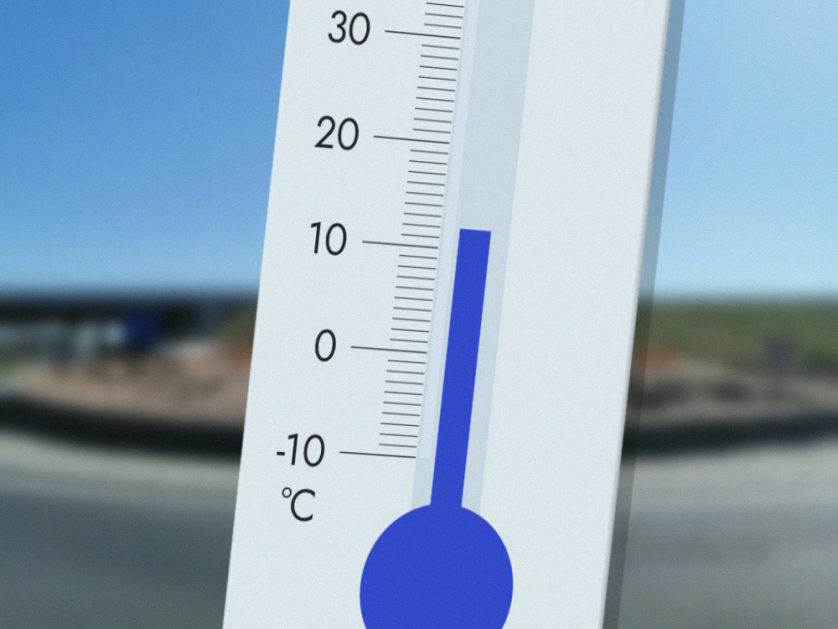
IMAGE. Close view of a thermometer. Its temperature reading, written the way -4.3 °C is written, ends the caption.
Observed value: 12 °C
